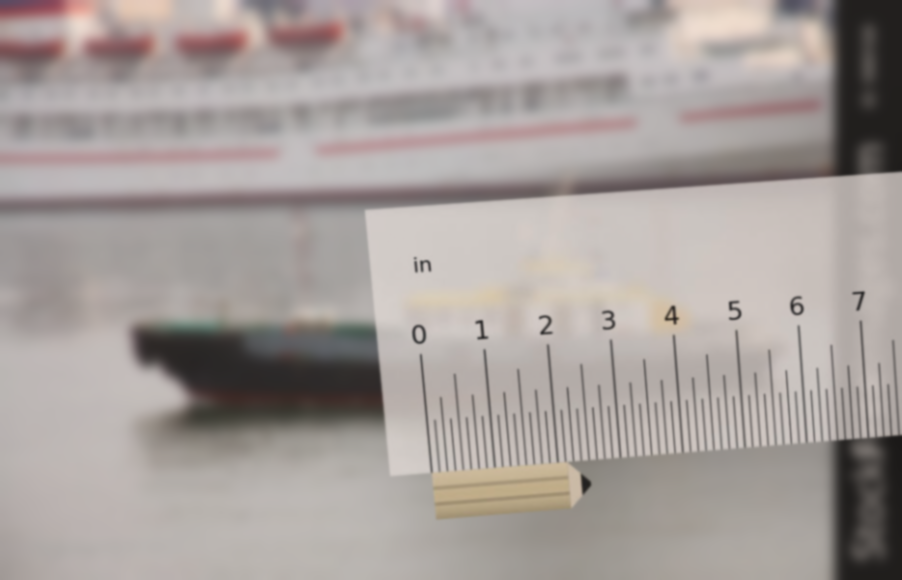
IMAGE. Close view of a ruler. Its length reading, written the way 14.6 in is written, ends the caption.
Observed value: 2.5 in
